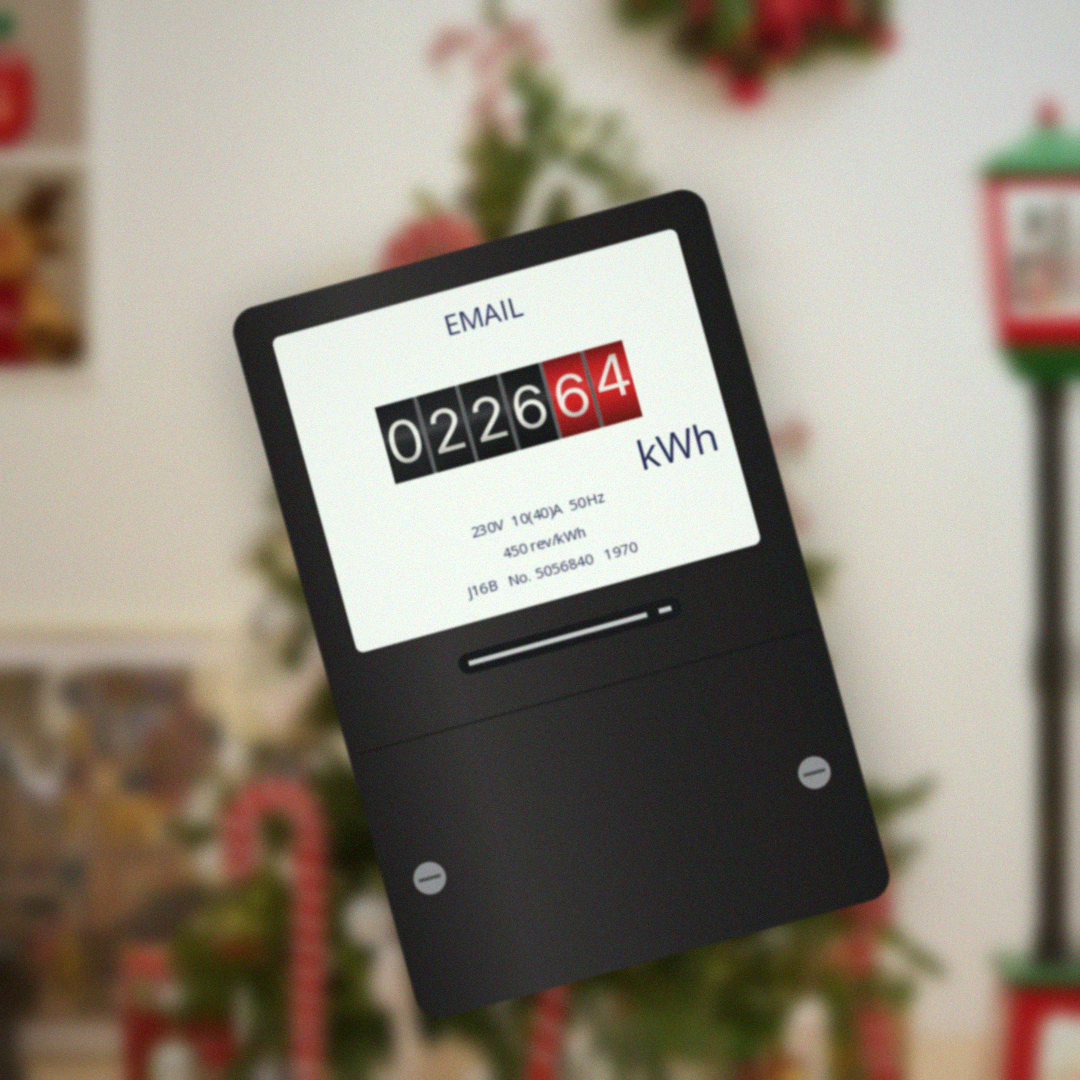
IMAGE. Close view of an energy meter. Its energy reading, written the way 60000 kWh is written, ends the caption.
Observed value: 226.64 kWh
